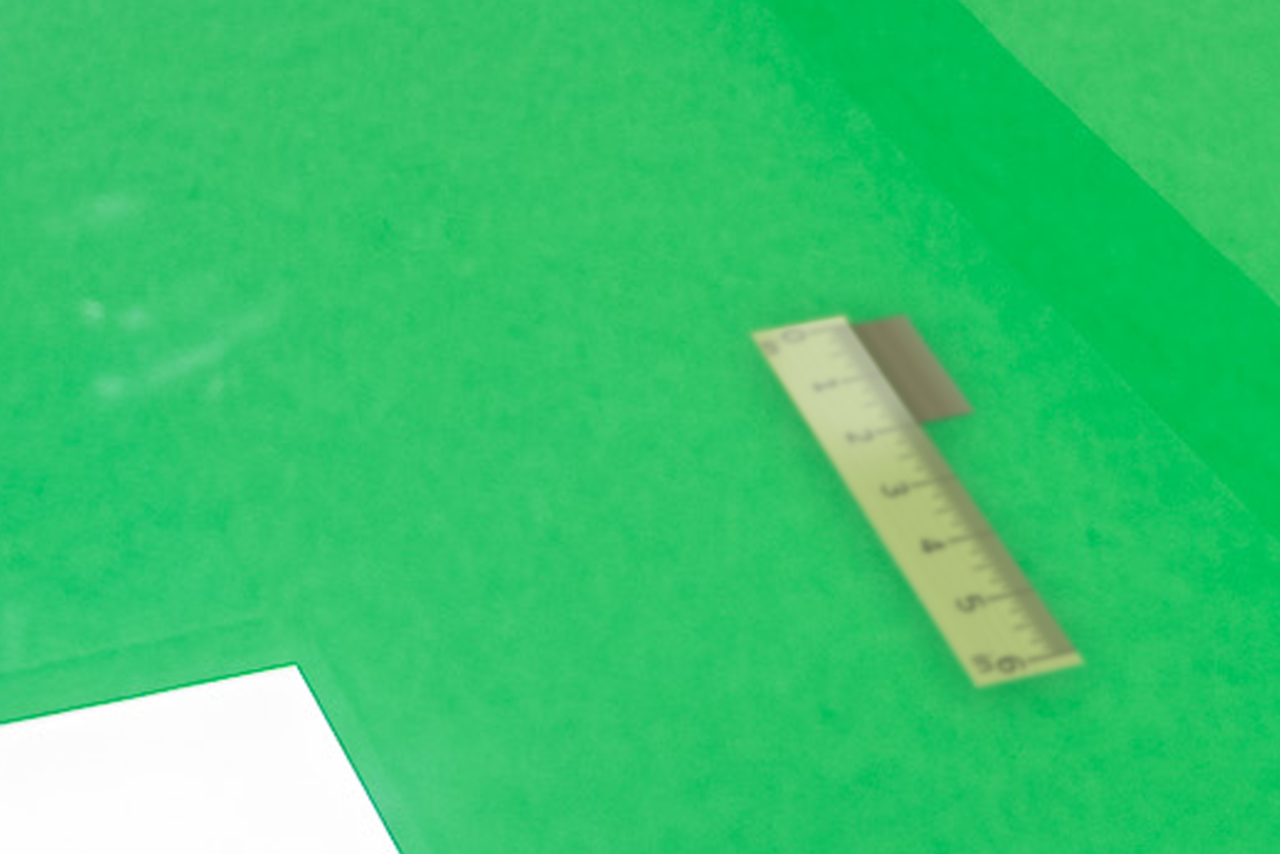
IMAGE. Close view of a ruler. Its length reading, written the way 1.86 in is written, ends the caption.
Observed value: 2 in
